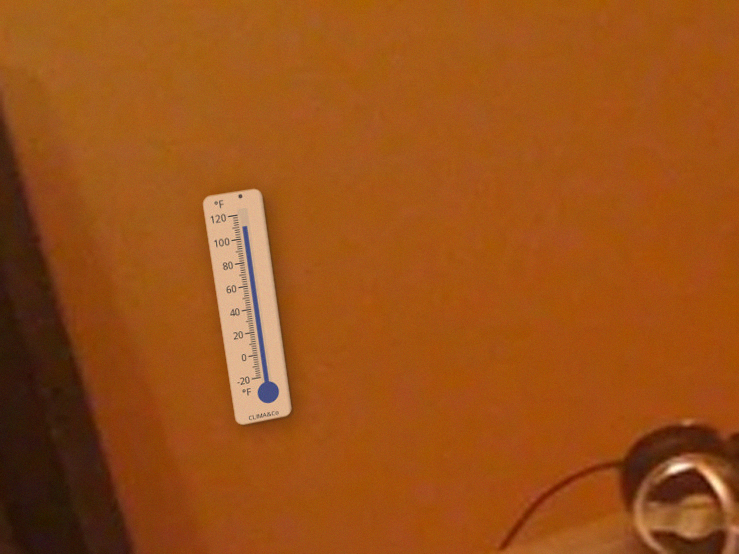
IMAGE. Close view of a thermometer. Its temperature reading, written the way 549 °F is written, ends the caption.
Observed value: 110 °F
